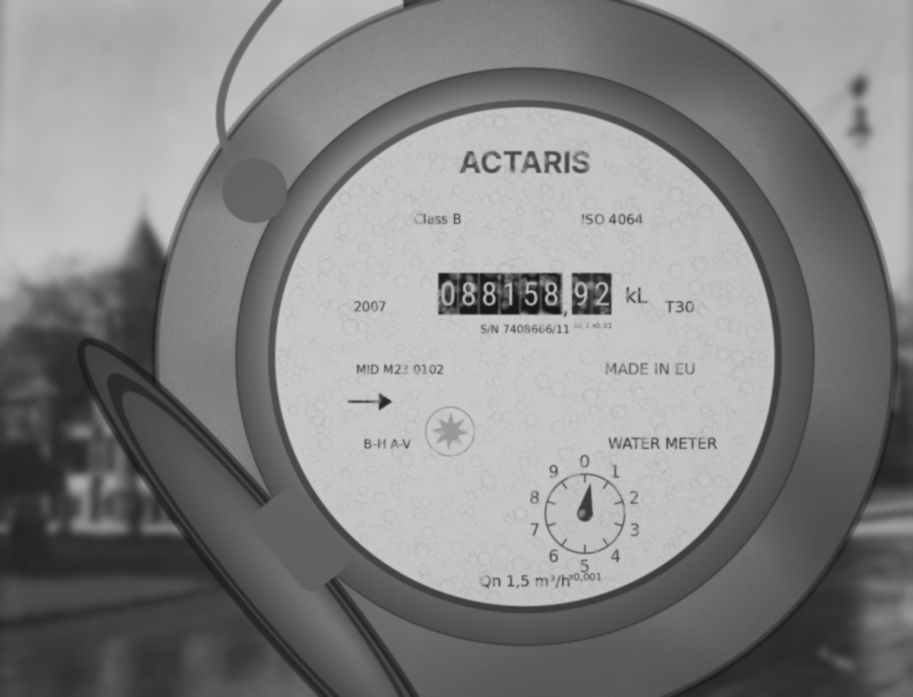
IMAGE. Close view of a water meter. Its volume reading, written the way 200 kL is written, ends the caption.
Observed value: 88158.920 kL
